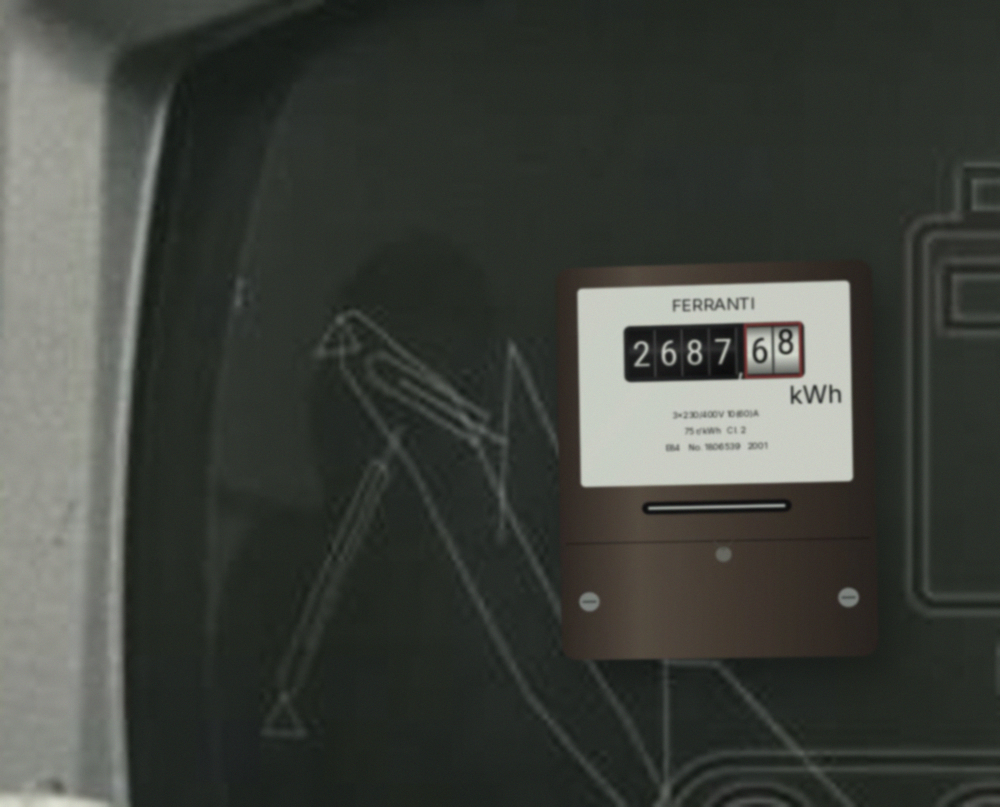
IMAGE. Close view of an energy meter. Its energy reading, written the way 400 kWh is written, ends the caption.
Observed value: 2687.68 kWh
